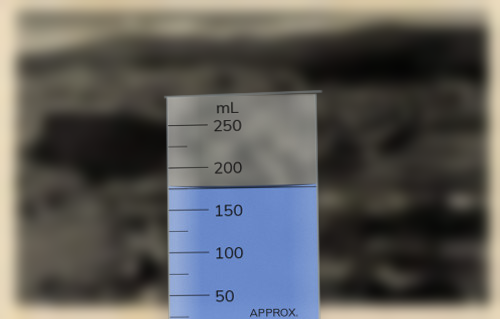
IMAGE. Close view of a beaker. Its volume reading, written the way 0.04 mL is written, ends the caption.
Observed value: 175 mL
